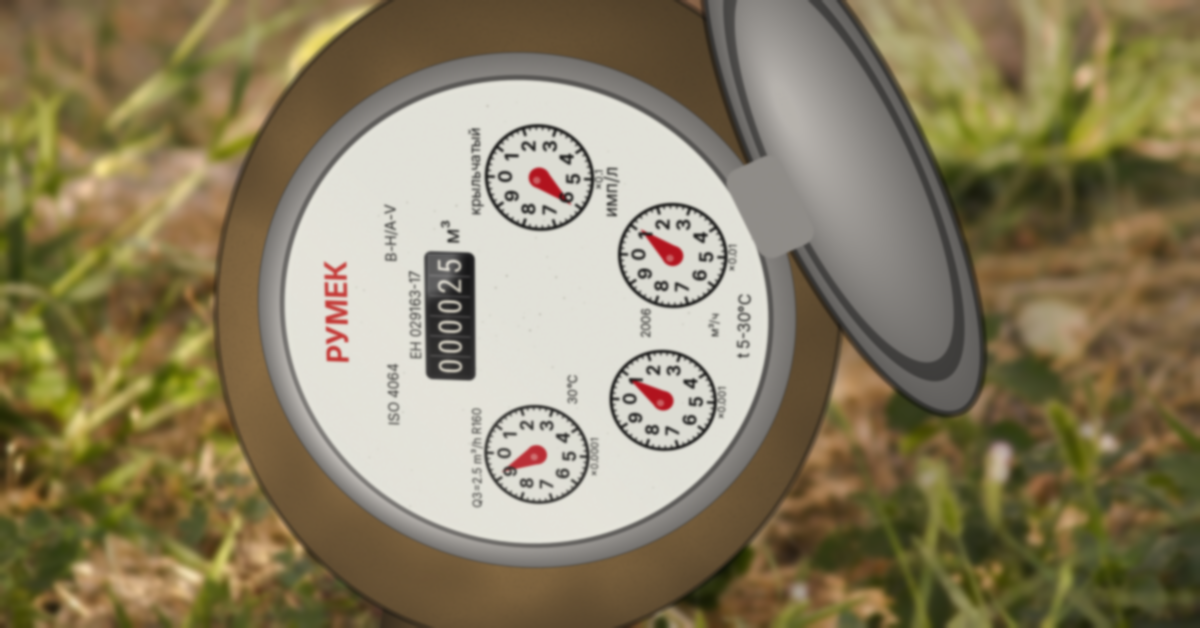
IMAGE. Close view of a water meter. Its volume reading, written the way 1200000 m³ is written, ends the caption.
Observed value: 25.6109 m³
